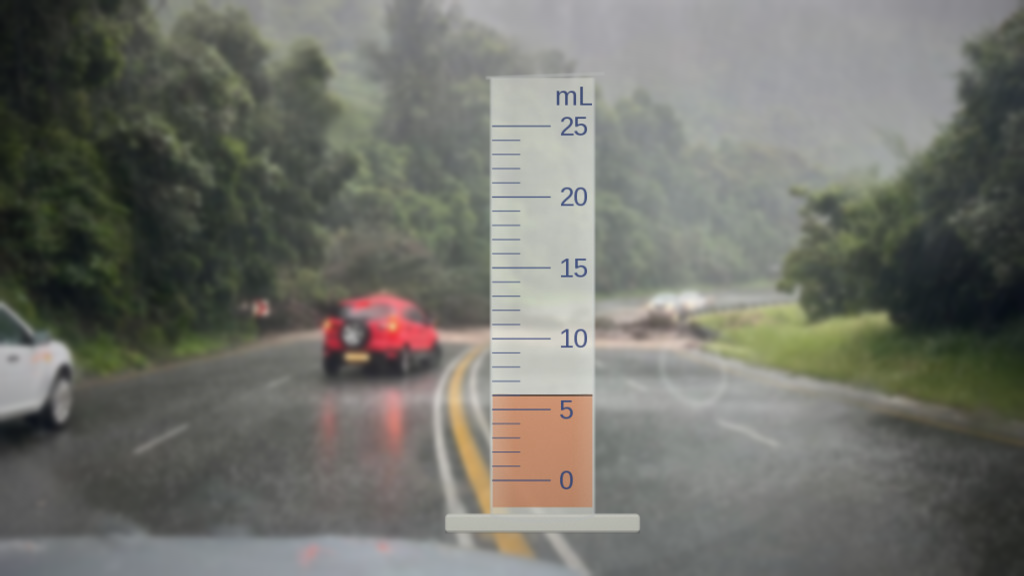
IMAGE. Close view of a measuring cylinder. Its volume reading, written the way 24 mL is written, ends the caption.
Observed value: 6 mL
